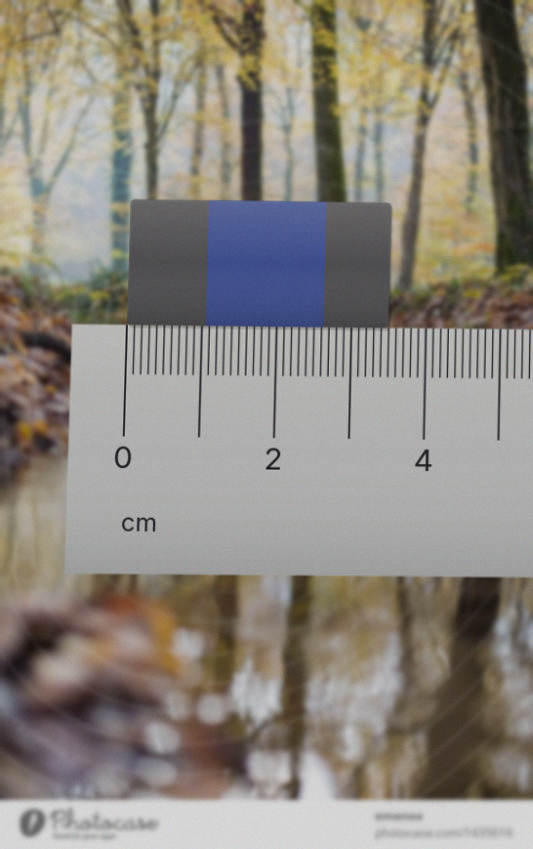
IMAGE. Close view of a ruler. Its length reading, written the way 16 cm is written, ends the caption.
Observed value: 3.5 cm
